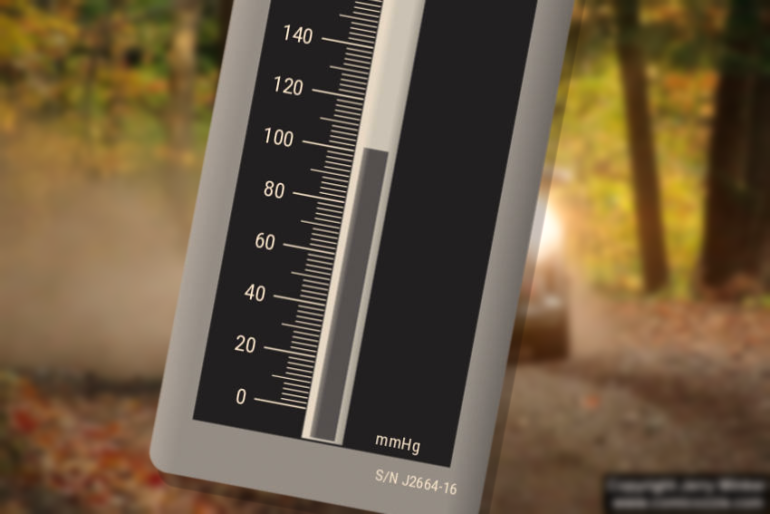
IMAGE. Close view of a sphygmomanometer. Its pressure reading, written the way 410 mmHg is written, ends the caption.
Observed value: 102 mmHg
